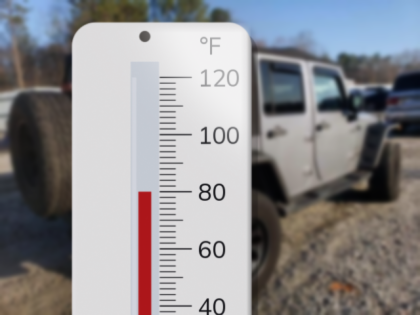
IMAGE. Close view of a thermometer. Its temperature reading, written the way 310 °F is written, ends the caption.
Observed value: 80 °F
